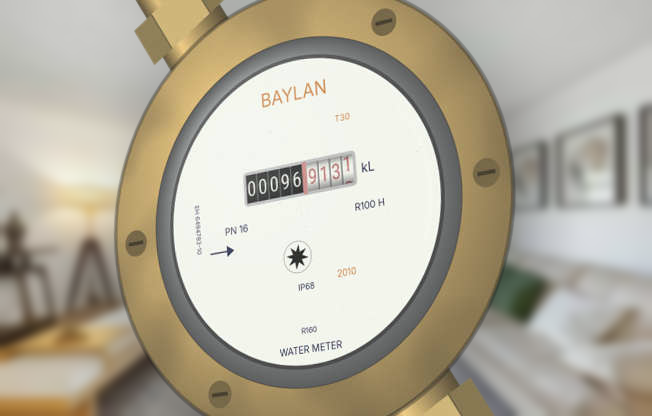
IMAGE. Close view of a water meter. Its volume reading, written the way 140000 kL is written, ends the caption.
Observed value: 96.9131 kL
